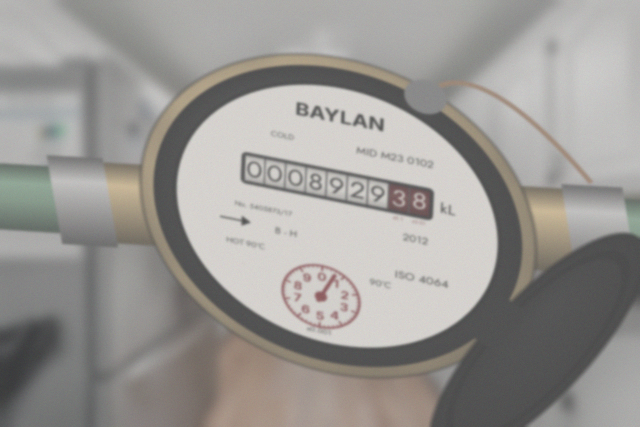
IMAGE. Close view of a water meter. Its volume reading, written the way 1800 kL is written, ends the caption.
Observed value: 8929.380 kL
